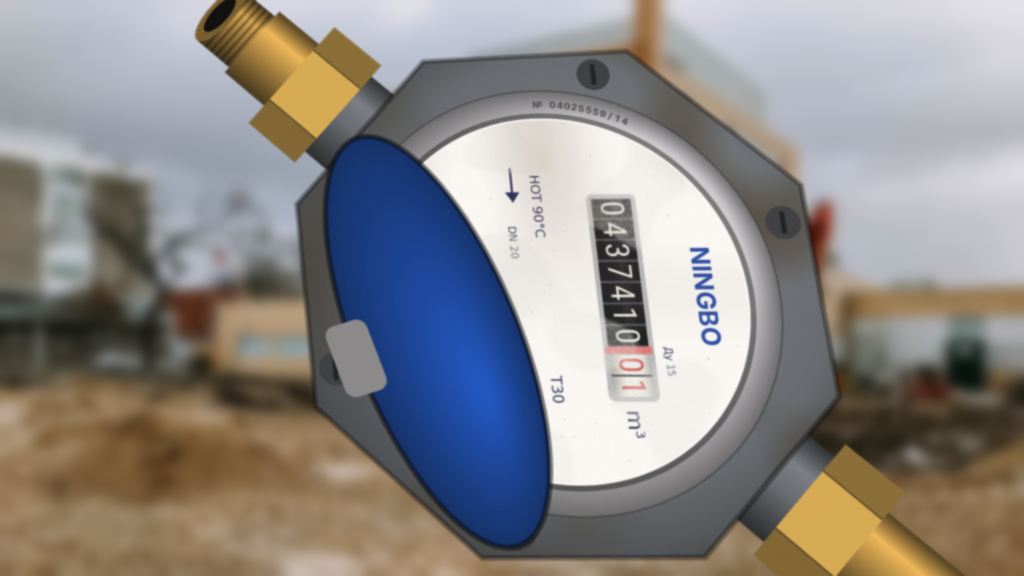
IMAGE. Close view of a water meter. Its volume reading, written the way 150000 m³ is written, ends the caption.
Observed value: 437410.01 m³
